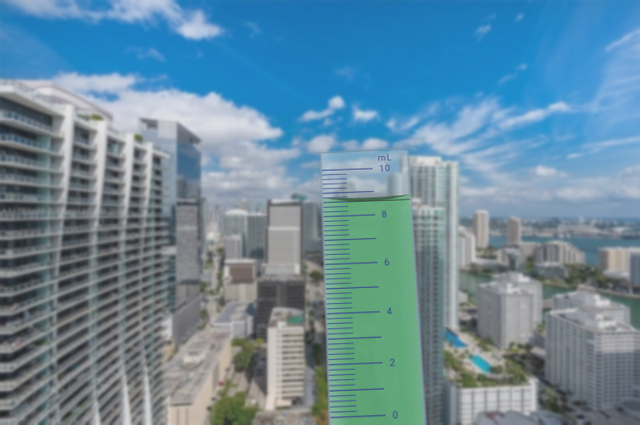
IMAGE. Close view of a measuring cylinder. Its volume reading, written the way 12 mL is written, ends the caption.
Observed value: 8.6 mL
